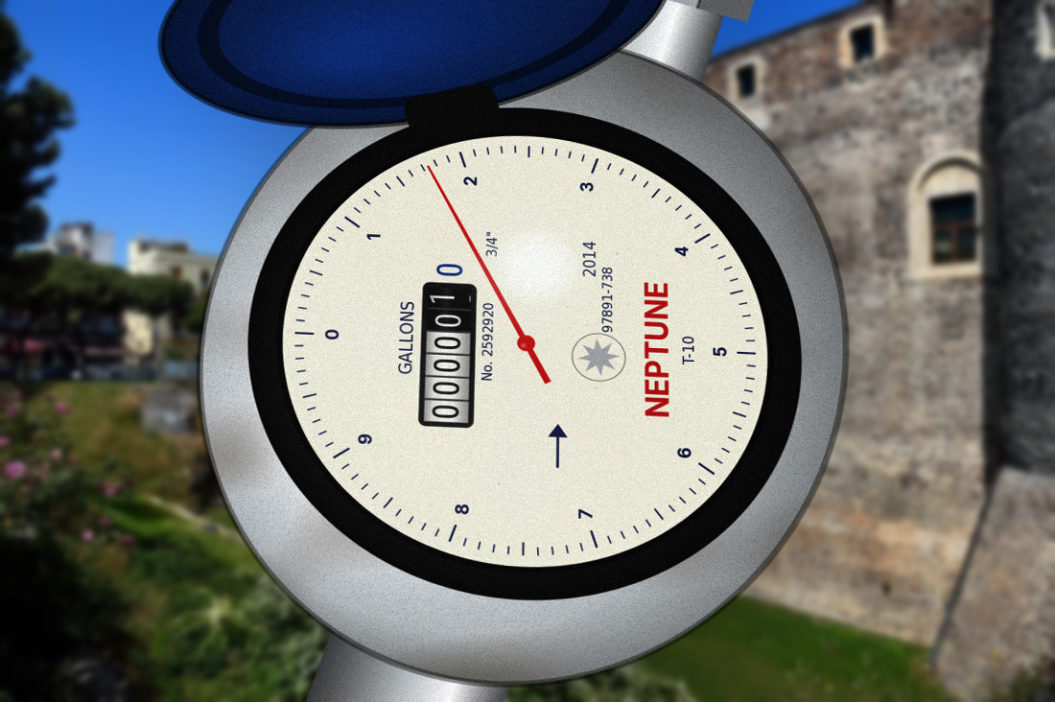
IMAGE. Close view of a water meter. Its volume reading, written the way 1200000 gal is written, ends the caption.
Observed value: 11.7 gal
